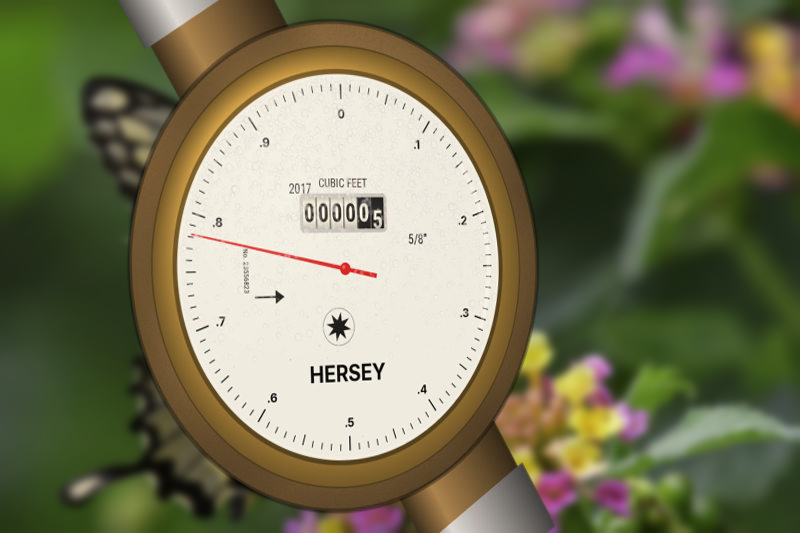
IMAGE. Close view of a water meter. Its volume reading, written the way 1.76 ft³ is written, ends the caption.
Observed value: 4.78 ft³
